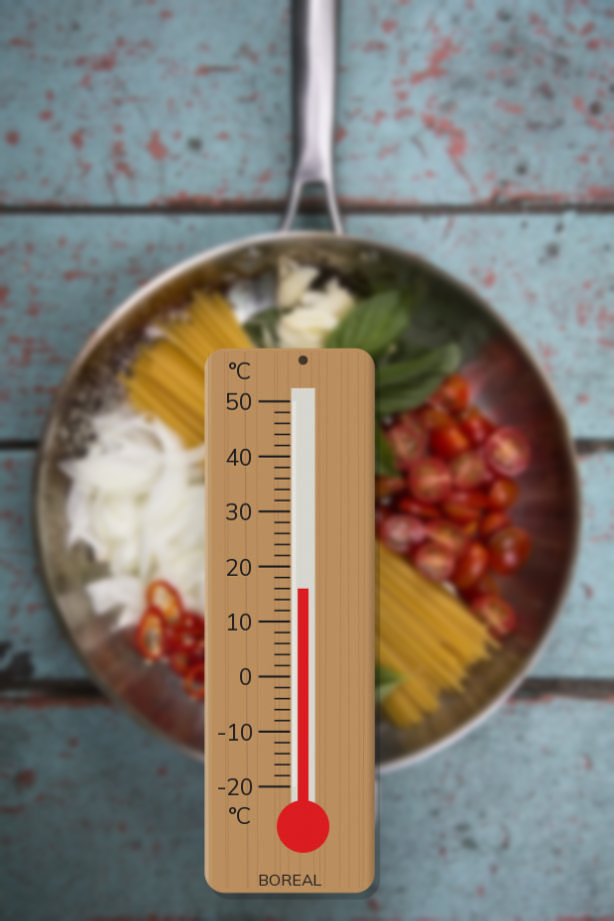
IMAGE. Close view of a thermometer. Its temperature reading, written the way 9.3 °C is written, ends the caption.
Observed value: 16 °C
